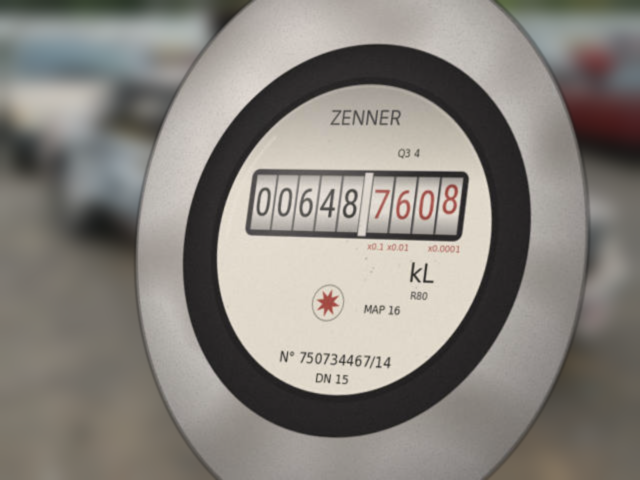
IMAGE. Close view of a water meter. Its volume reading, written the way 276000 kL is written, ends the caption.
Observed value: 648.7608 kL
